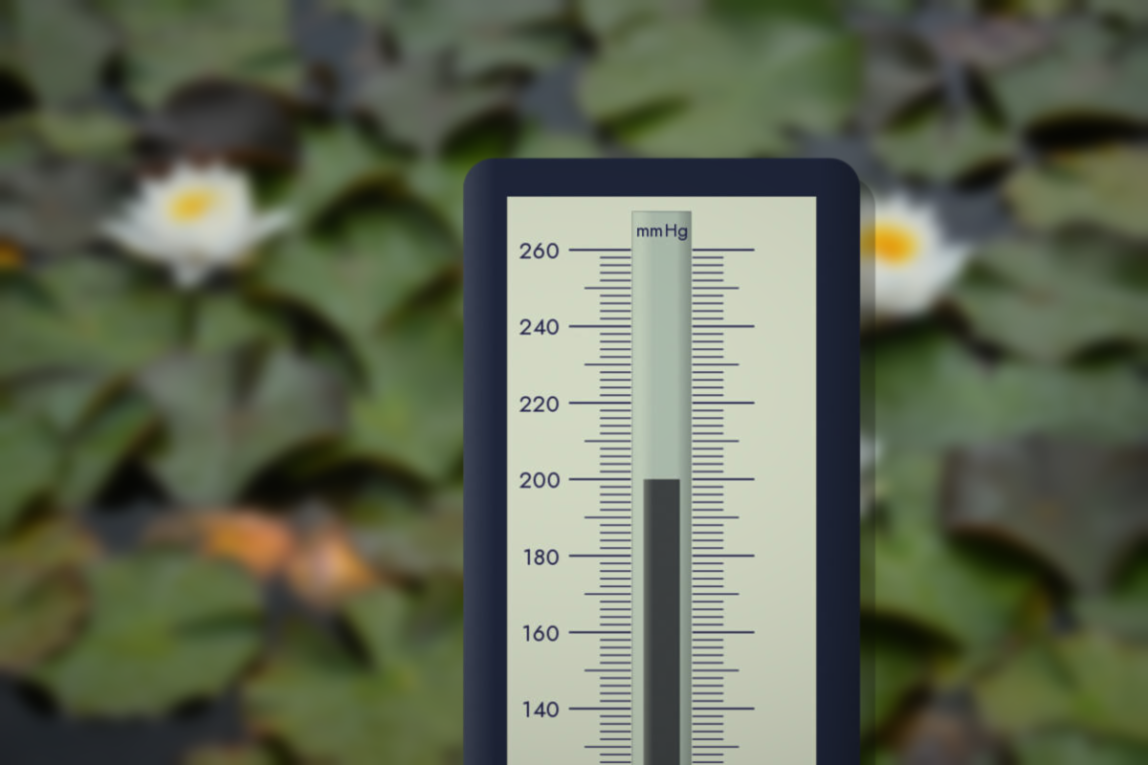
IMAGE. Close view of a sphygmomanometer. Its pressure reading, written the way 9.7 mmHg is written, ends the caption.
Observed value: 200 mmHg
